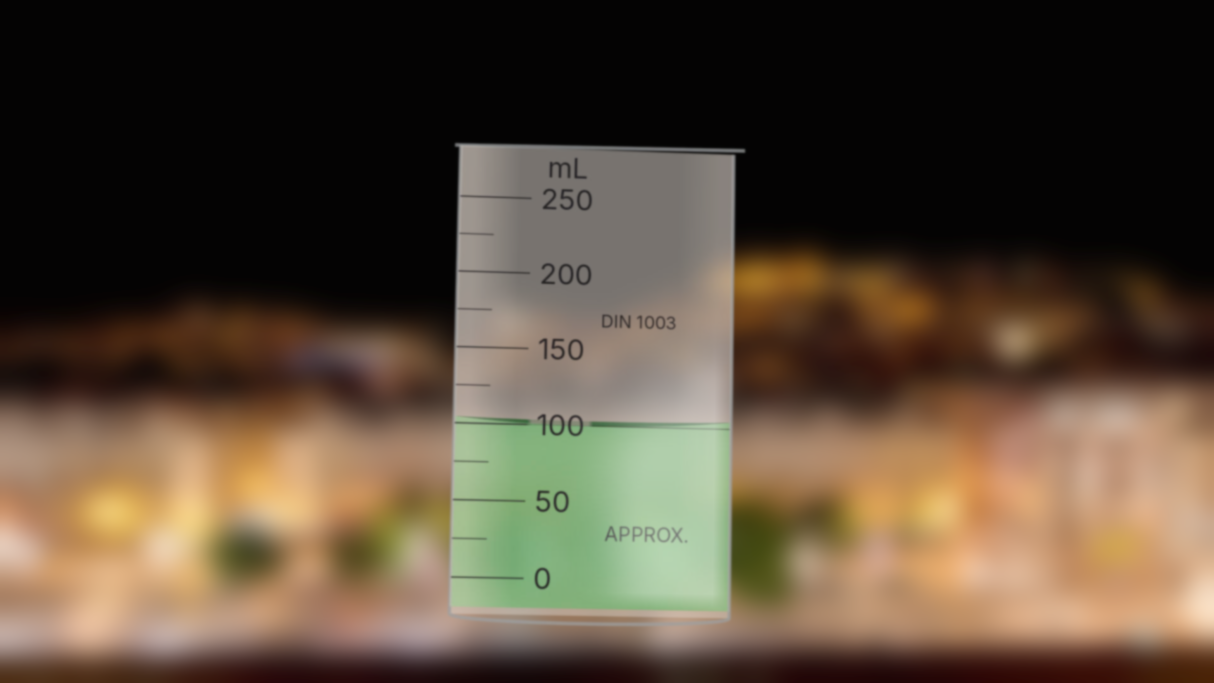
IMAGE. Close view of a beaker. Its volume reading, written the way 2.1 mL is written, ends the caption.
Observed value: 100 mL
